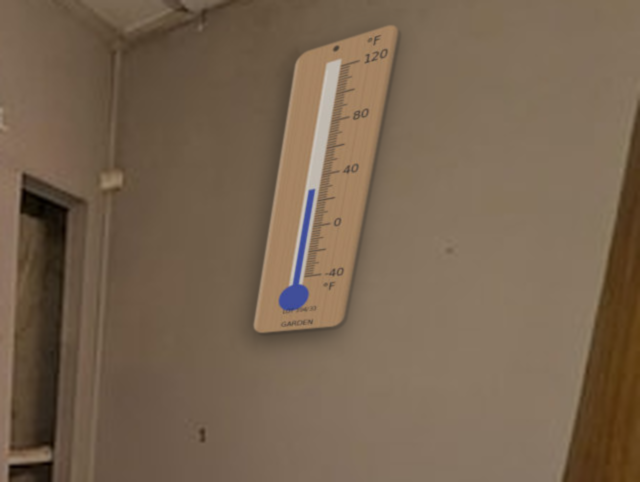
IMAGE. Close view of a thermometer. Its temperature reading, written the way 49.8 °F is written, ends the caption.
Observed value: 30 °F
